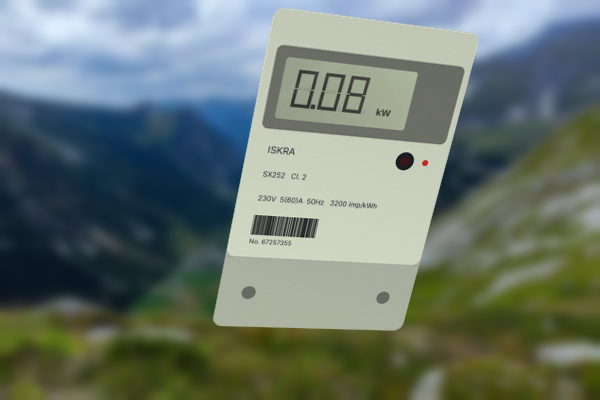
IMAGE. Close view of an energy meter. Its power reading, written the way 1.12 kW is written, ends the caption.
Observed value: 0.08 kW
